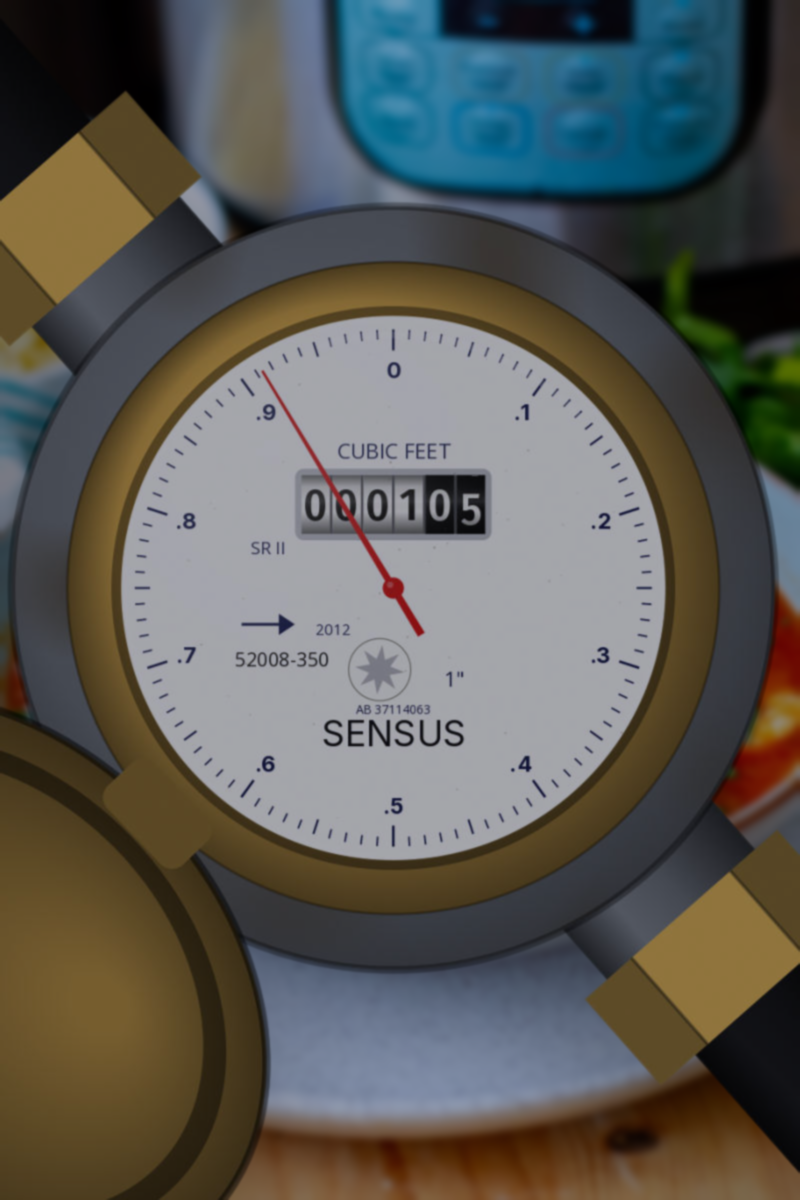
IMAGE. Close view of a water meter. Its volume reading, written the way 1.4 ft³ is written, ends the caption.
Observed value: 104.91 ft³
